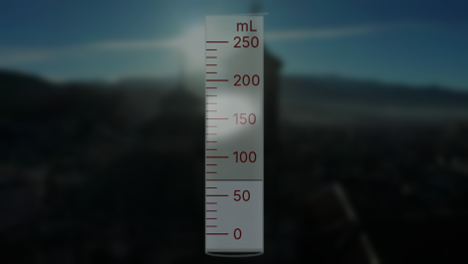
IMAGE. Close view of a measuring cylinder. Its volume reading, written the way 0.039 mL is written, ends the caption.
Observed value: 70 mL
